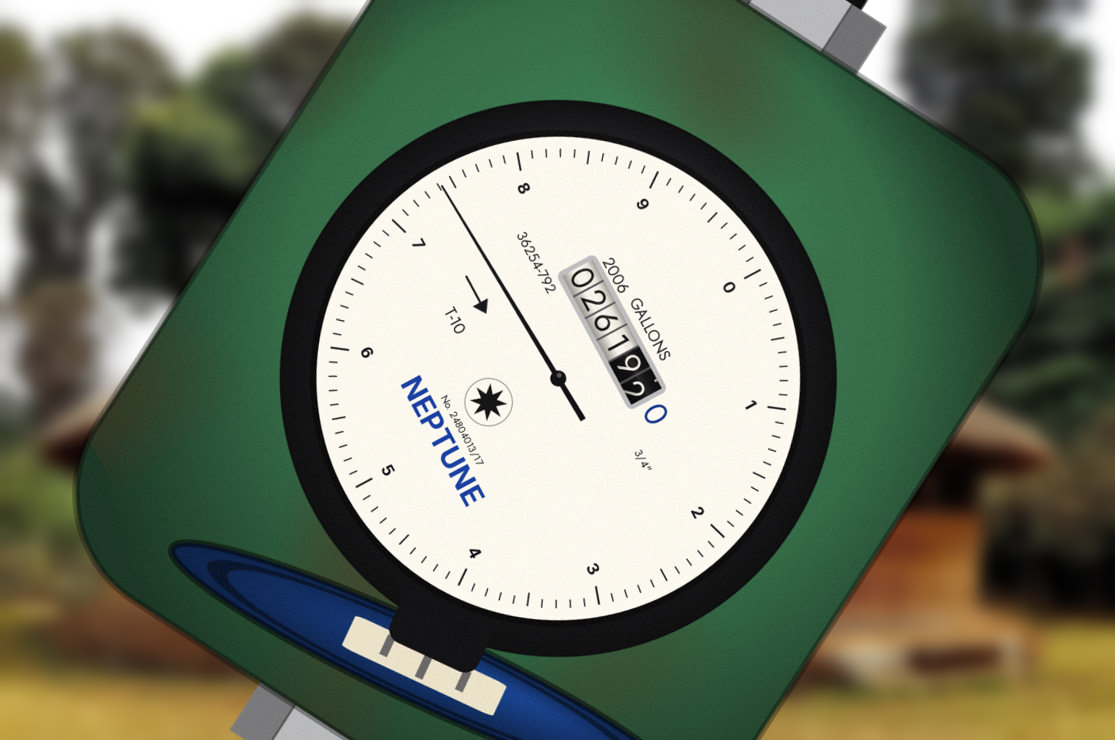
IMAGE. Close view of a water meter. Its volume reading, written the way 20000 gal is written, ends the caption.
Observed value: 261917.4 gal
